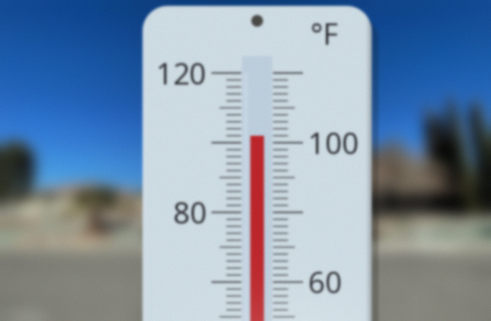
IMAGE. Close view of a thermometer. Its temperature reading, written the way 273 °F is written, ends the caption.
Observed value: 102 °F
